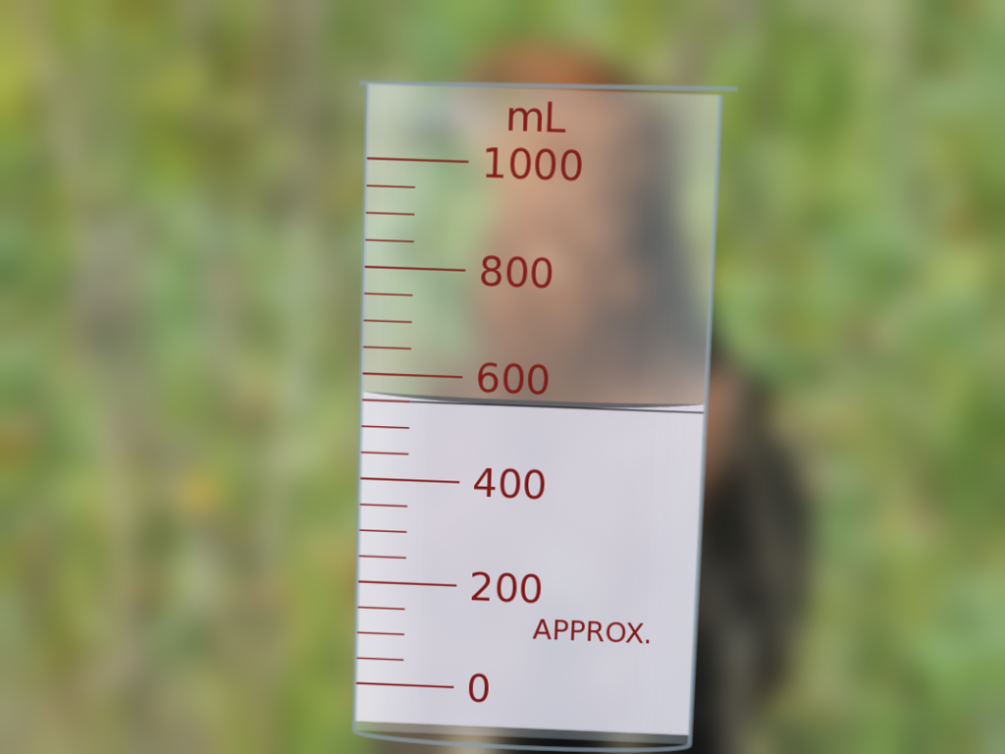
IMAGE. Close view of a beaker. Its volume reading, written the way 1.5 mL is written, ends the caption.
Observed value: 550 mL
